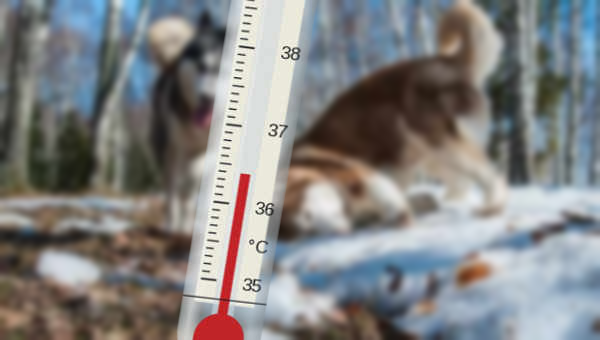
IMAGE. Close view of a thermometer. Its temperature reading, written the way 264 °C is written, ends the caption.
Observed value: 36.4 °C
